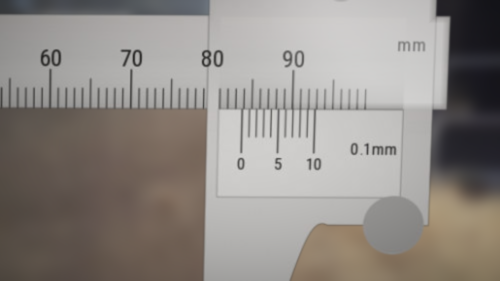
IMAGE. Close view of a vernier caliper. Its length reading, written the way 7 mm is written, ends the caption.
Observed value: 83.8 mm
